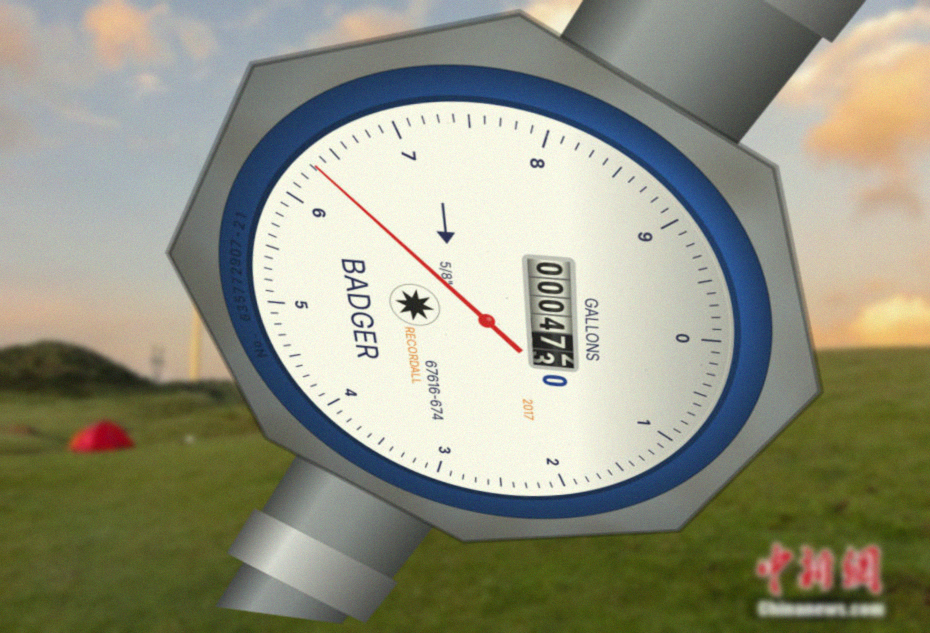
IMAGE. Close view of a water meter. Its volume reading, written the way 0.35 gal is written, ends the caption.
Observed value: 4726.3 gal
